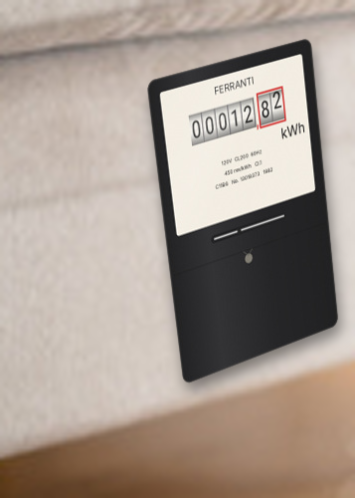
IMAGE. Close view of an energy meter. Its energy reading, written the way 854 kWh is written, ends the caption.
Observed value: 12.82 kWh
